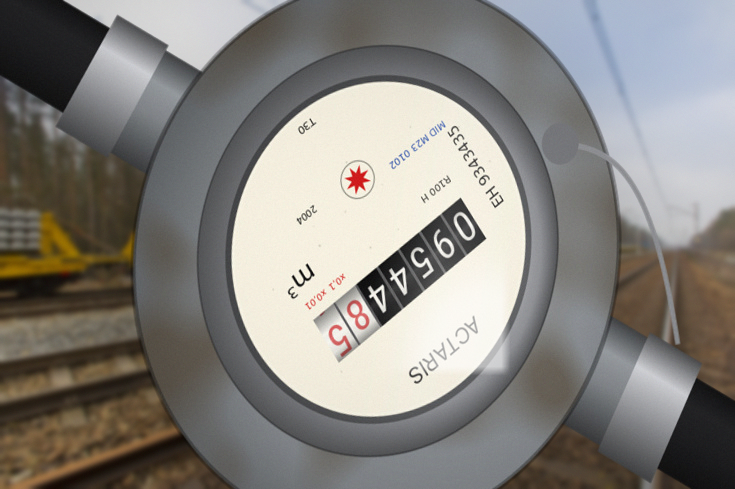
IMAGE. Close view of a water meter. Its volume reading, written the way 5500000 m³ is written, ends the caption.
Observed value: 9544.85 m³
